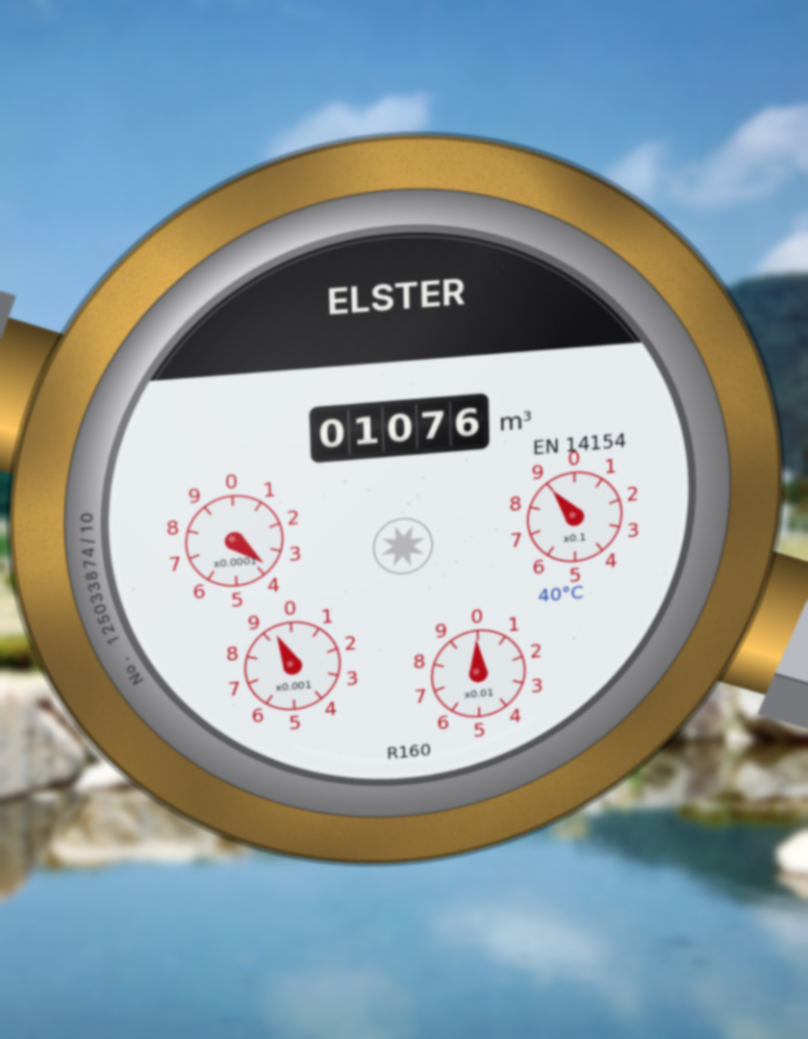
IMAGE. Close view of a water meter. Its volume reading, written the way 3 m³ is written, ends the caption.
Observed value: 1076.8993 m³
